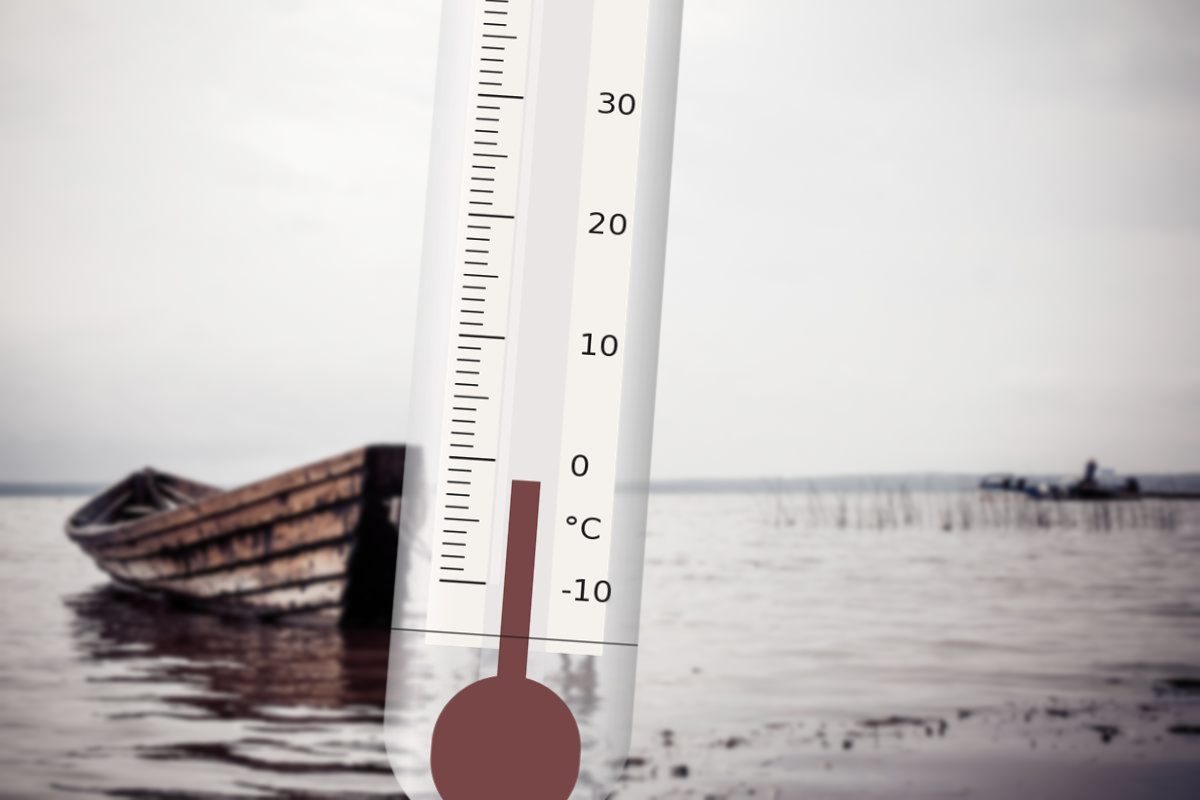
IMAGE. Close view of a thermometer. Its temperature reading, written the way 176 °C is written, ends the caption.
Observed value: -1.5 °C
